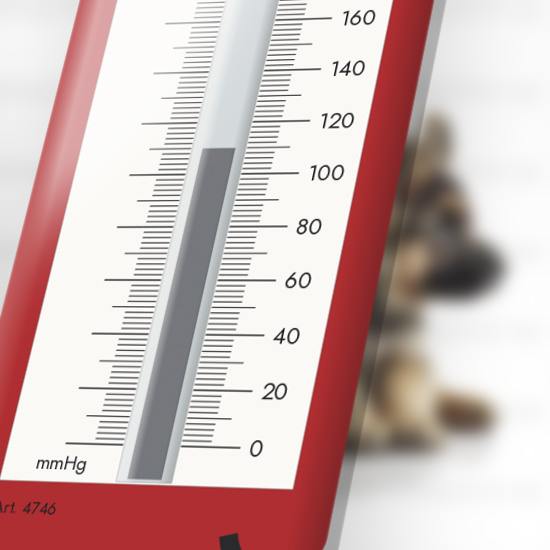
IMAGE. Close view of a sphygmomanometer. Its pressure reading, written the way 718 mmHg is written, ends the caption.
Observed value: 110 mmHg
